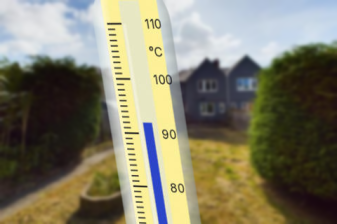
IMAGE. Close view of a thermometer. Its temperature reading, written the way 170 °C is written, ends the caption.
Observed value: 92 °C
